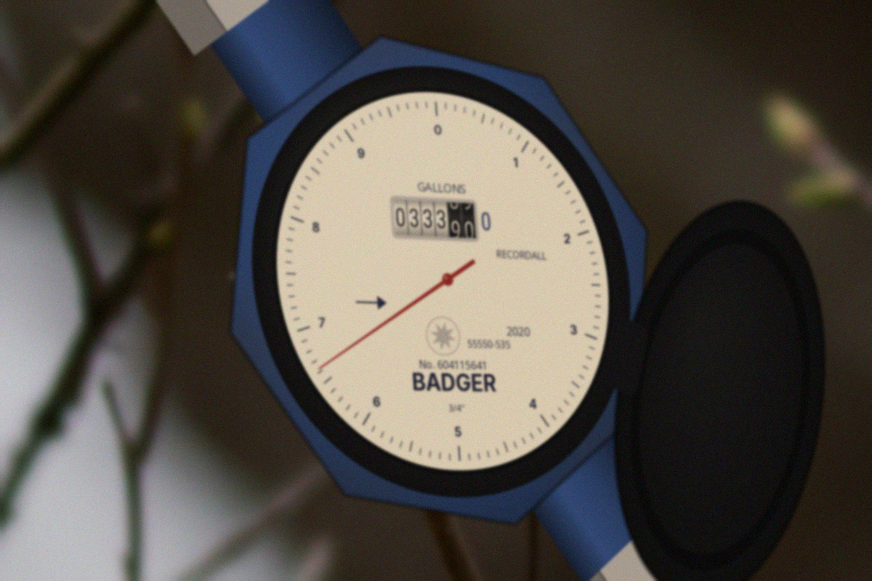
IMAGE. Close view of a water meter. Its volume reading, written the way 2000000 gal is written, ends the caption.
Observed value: 333896.6 gal
